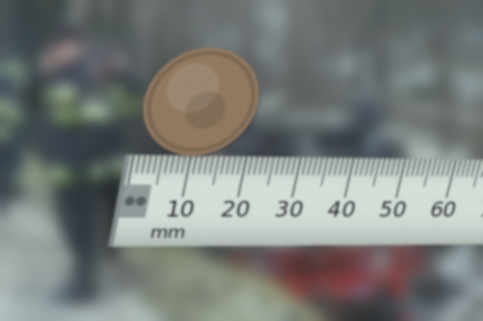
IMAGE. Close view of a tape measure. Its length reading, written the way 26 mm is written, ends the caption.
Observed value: 20 mm
